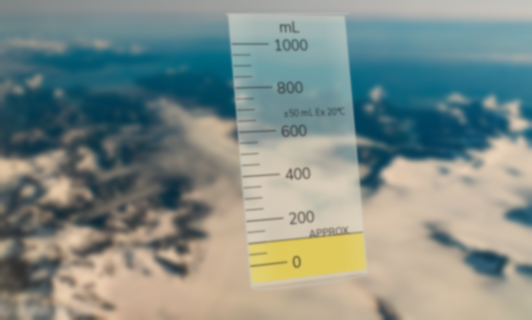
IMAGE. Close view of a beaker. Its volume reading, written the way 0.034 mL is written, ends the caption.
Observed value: 100 mL
